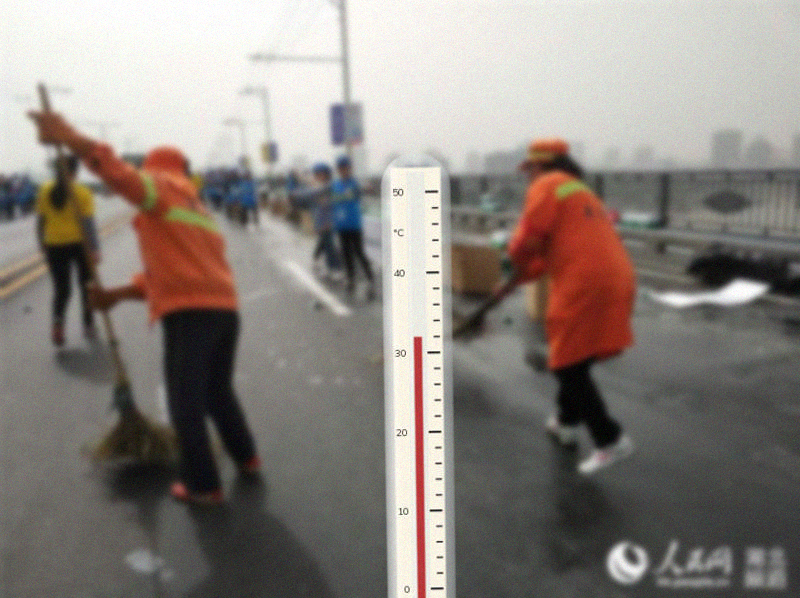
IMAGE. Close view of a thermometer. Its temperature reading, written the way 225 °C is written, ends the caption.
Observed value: 32 °C
